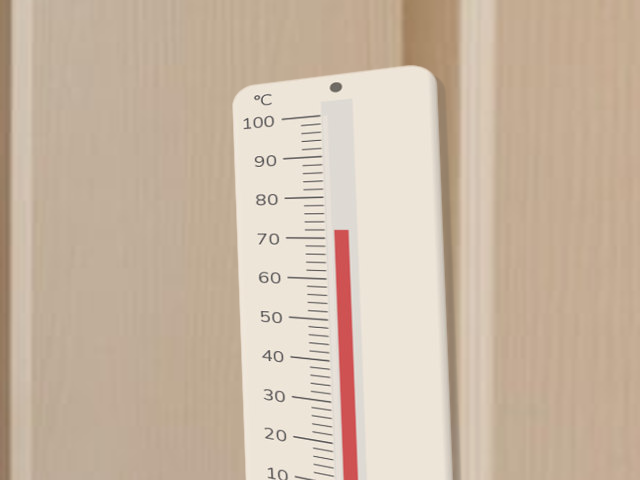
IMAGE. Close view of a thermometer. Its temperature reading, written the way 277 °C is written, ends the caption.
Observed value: 72 °C
